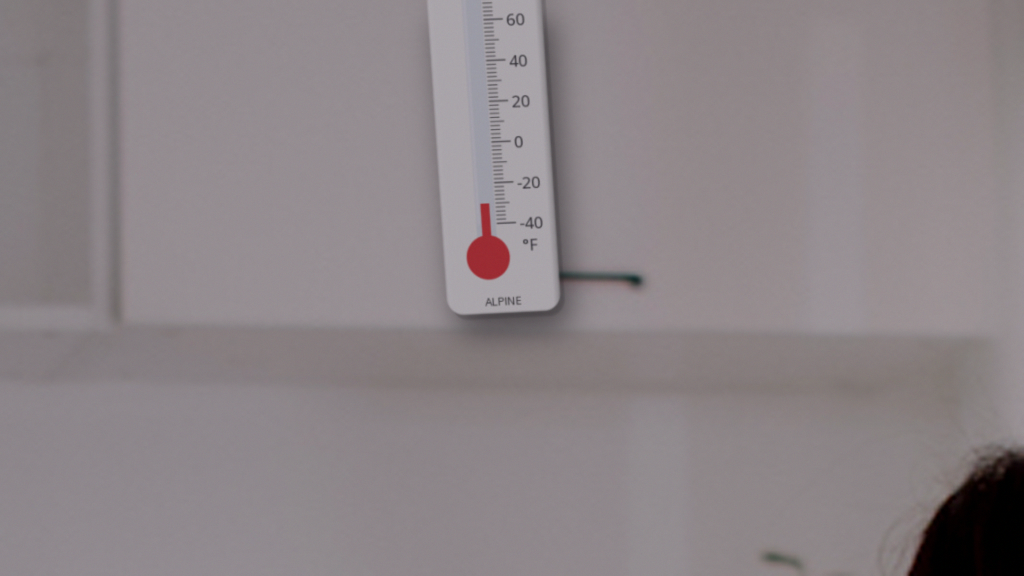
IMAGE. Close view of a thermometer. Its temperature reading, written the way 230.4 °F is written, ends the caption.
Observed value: -30 °F
